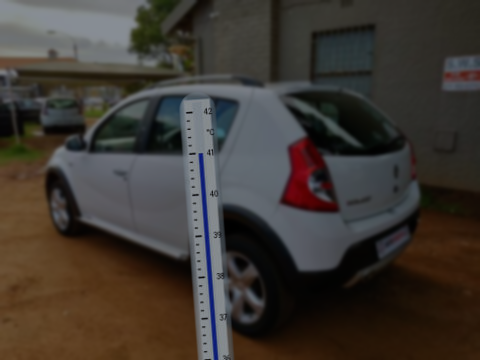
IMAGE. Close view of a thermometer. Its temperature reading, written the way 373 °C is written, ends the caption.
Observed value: 41 °C
